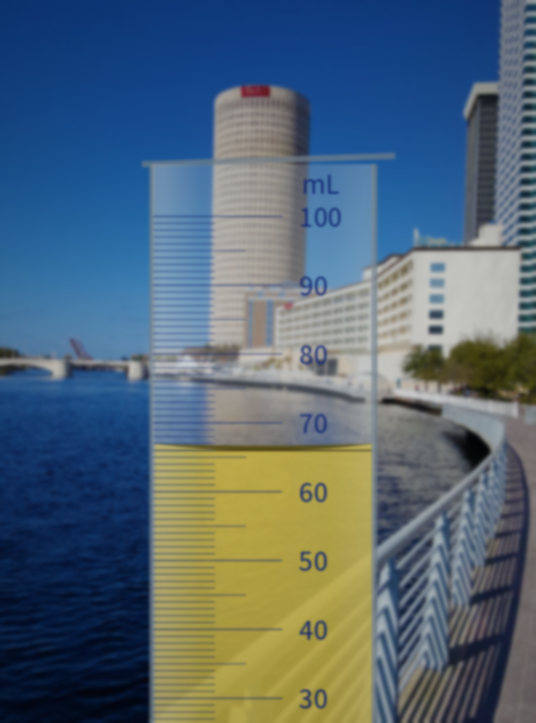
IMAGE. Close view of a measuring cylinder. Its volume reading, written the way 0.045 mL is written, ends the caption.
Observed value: 66 mL
